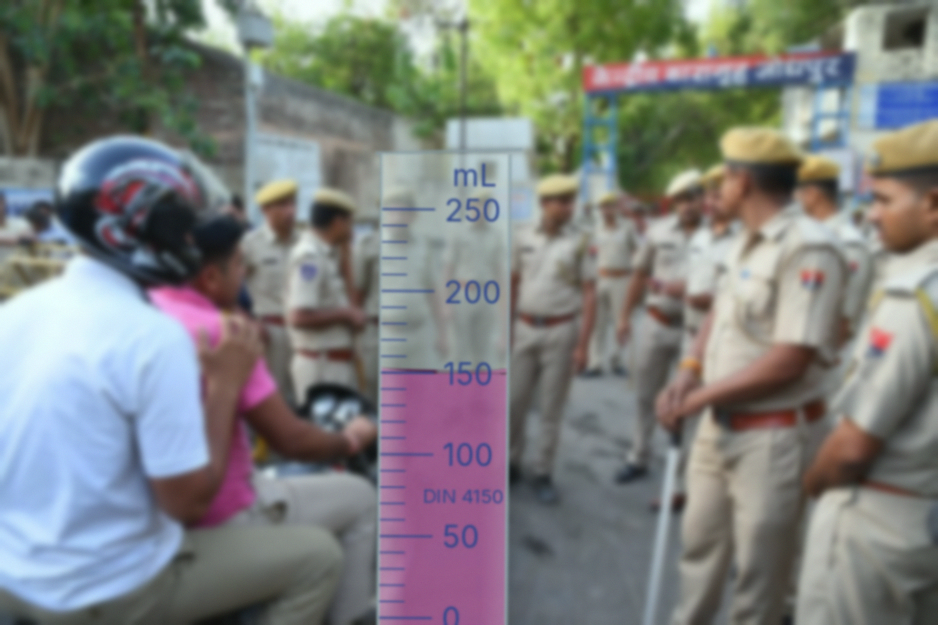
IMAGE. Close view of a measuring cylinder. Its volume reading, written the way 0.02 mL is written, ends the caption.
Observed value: 150 mL
